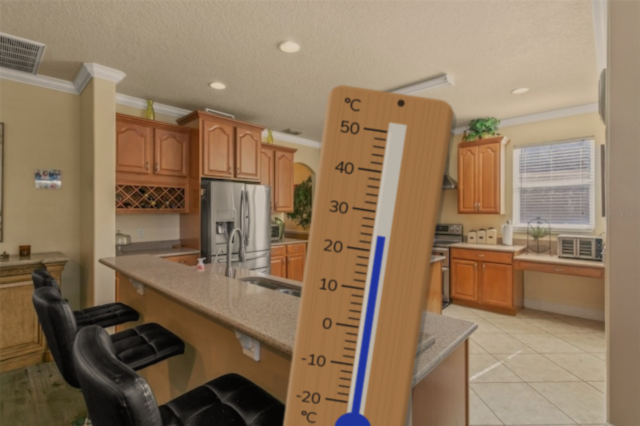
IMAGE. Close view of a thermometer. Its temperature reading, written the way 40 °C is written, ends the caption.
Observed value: 24 °C
